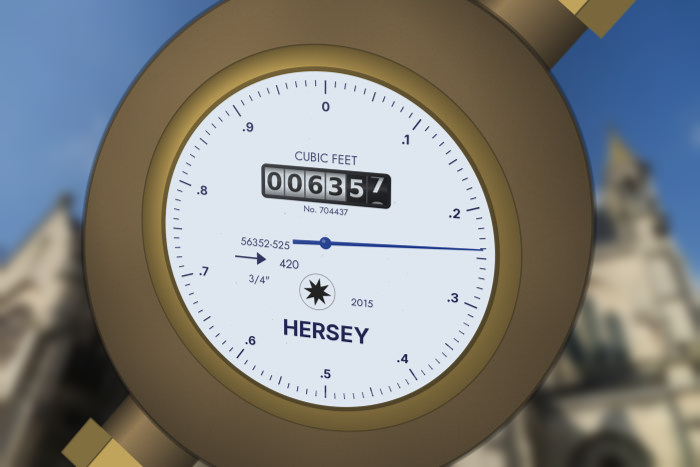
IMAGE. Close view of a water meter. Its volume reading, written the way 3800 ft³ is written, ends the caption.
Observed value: 6357.24 ft³
